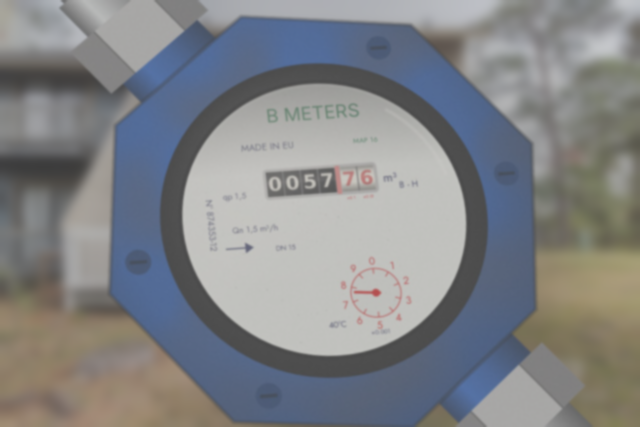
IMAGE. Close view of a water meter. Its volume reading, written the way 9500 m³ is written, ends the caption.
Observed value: 57.767 m³
